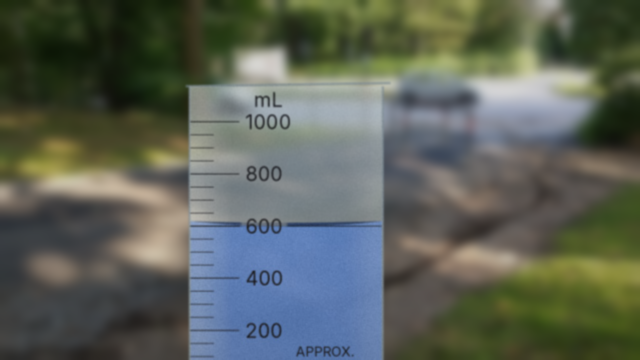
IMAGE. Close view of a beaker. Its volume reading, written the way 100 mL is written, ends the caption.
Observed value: 600 mL
